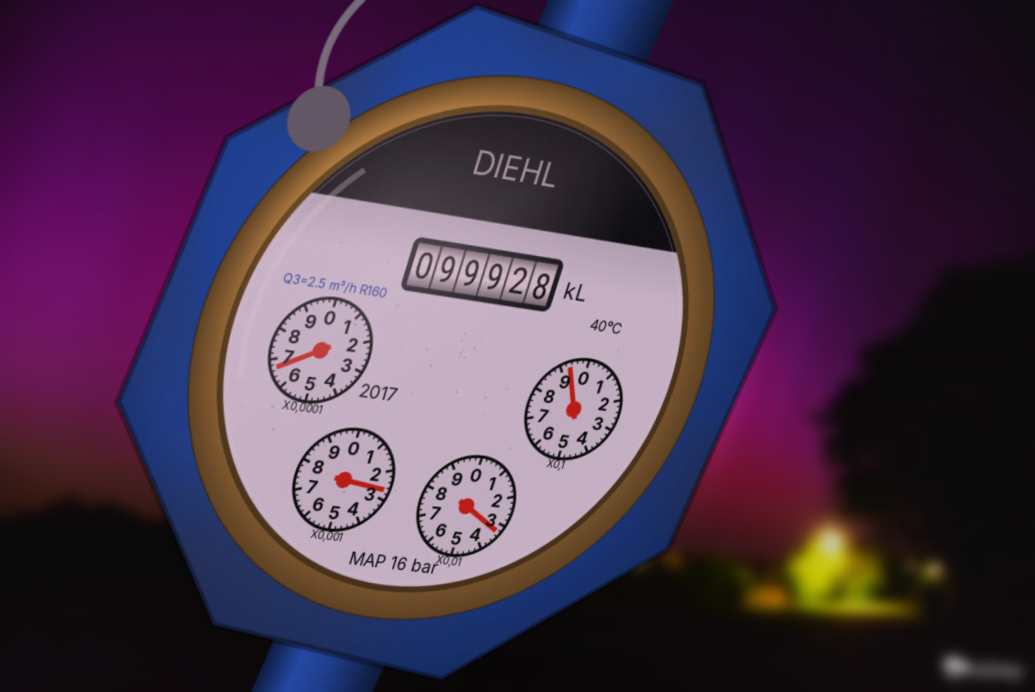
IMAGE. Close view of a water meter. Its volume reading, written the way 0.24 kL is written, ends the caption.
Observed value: 99927.9326 kL
